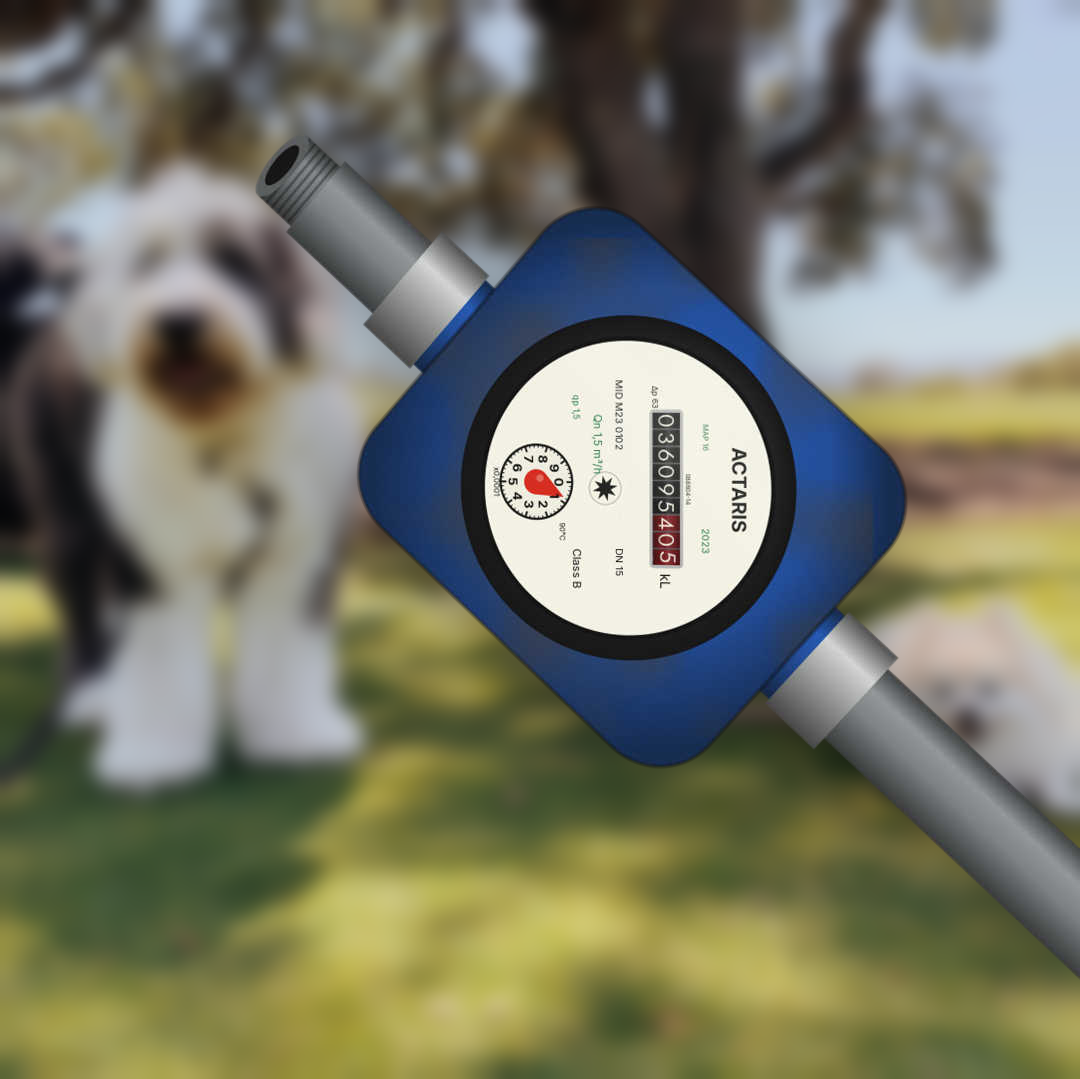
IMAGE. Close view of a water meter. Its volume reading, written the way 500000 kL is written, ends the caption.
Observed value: 36095.4050 kL
